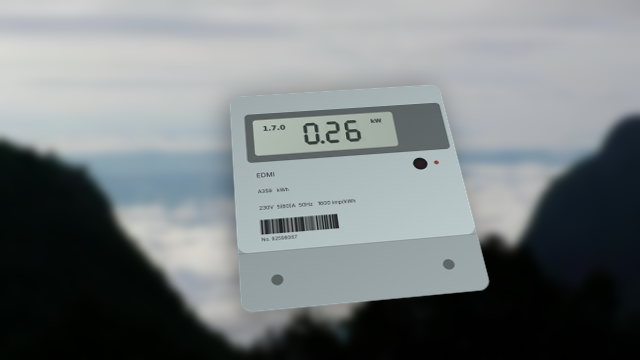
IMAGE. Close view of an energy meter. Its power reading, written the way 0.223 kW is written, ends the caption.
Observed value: 0.26 kW
